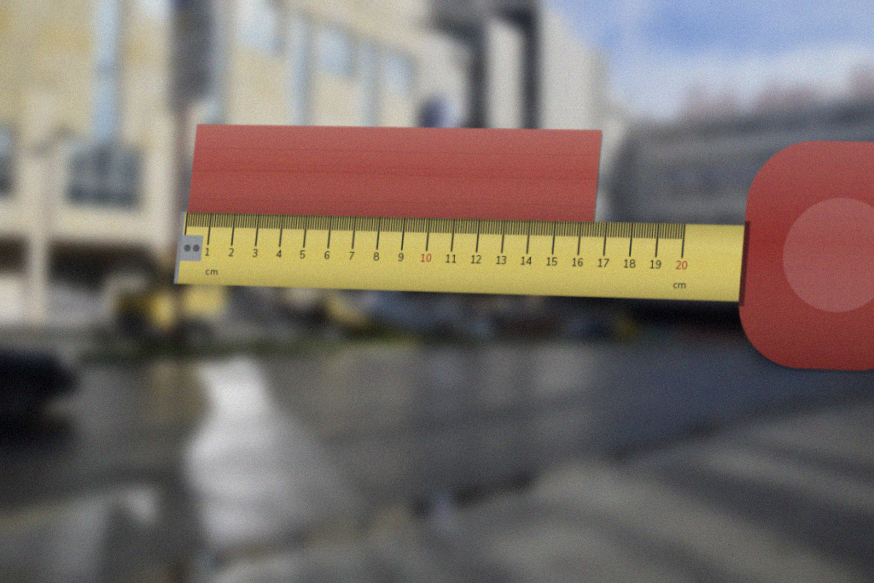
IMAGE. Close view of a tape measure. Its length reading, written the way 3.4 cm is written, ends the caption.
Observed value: 16.5 cm
